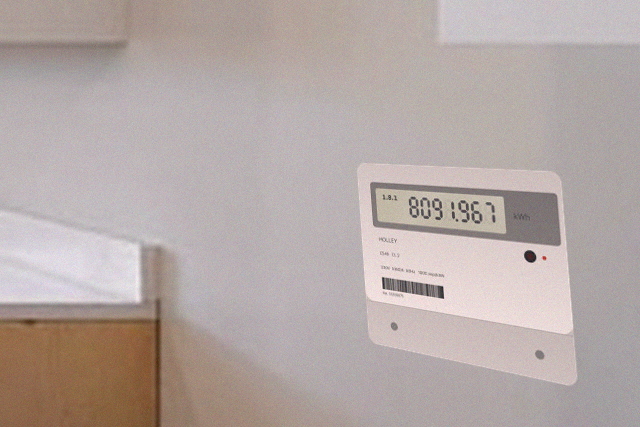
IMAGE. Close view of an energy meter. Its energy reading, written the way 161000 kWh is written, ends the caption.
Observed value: 8091.967 kWh
